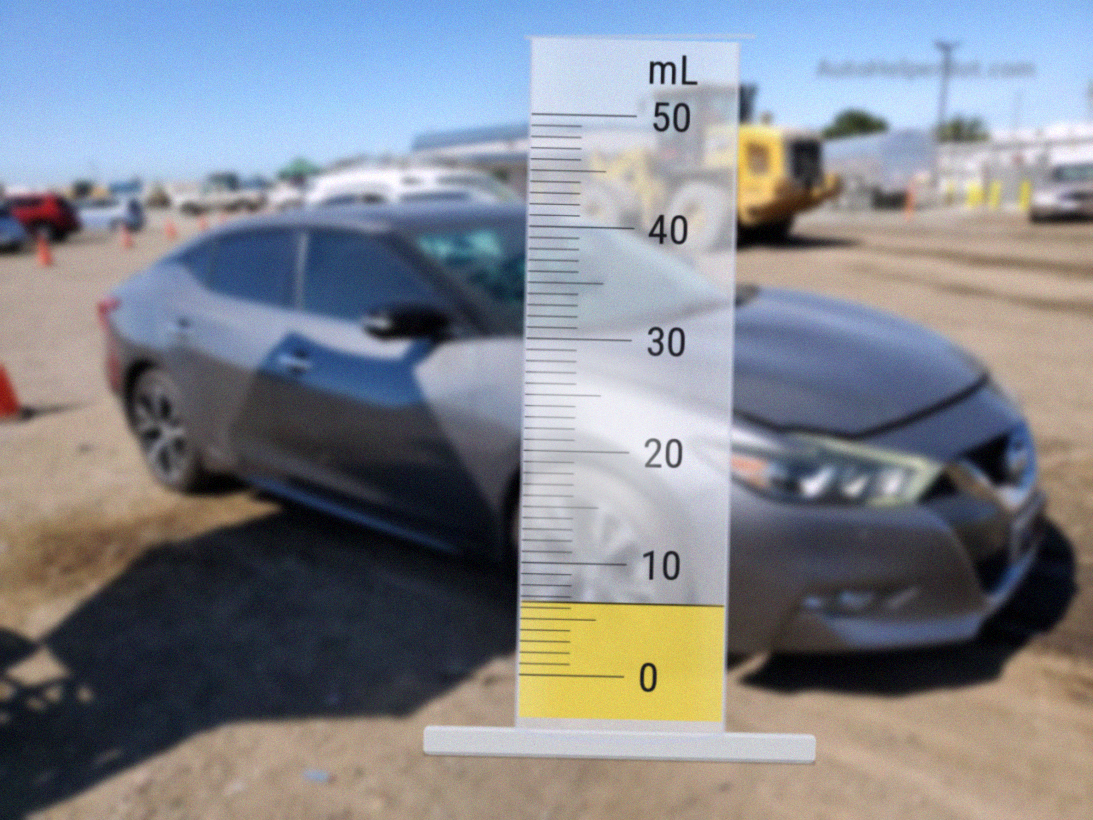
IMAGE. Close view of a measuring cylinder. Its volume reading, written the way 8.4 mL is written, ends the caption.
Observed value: 6.5 mL
